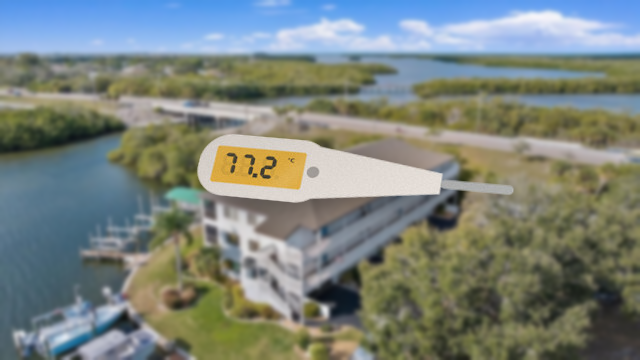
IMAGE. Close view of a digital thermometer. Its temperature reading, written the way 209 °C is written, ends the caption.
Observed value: 77.2 °C
